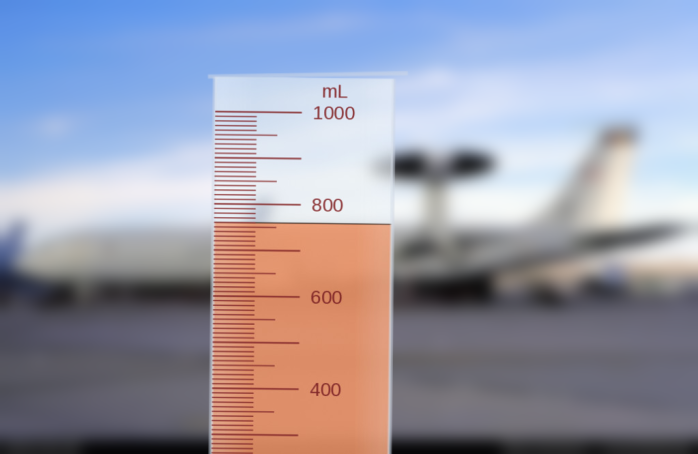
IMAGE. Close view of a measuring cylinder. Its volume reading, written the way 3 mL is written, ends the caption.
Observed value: 760 mL
